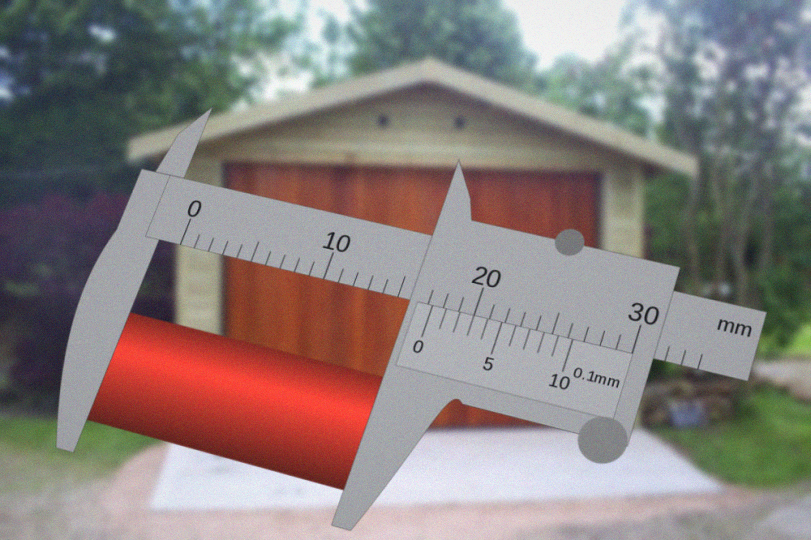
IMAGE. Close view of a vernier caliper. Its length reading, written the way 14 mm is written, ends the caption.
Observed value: 17.3 mm
